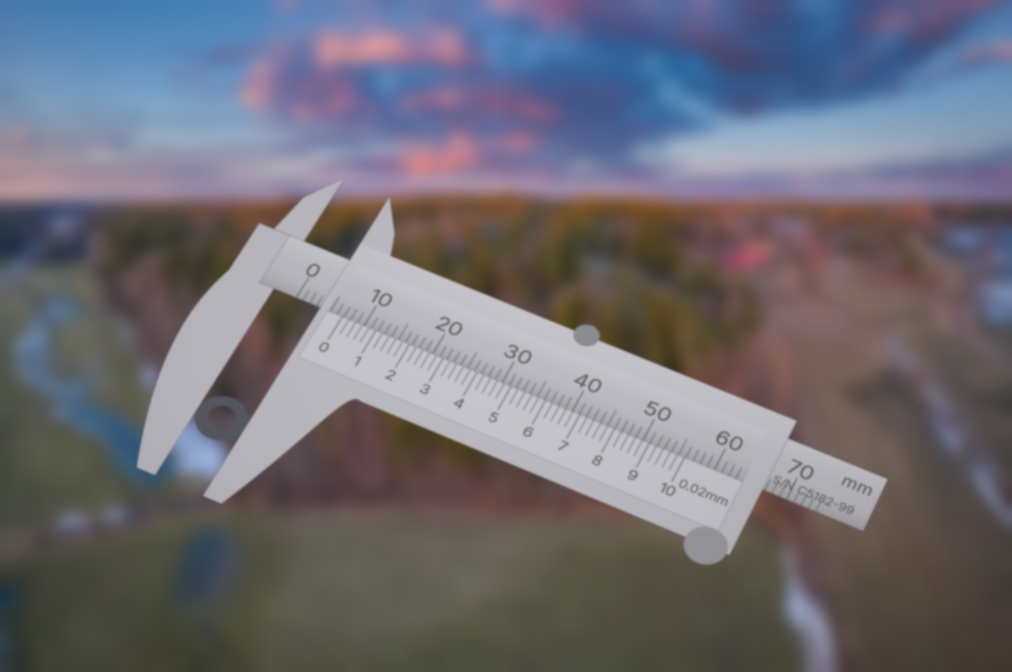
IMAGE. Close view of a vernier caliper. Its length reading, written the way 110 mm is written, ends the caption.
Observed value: 6.8 mm
